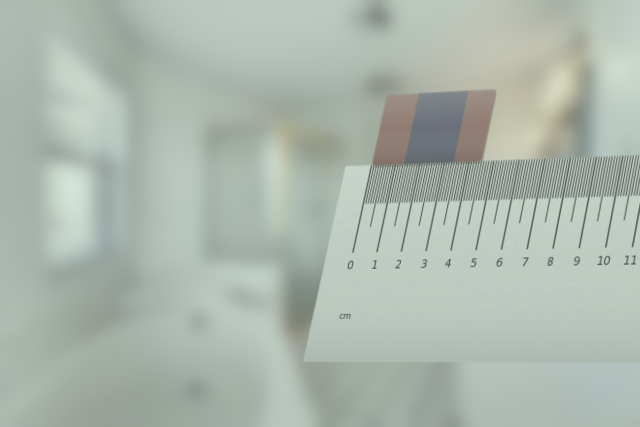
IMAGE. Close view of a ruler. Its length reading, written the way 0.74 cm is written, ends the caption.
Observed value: 4.5 cm
